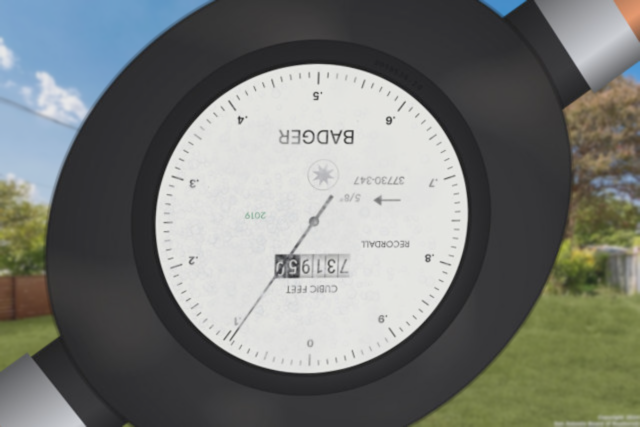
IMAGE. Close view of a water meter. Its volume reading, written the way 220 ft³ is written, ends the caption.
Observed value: 731950.09 ft³
